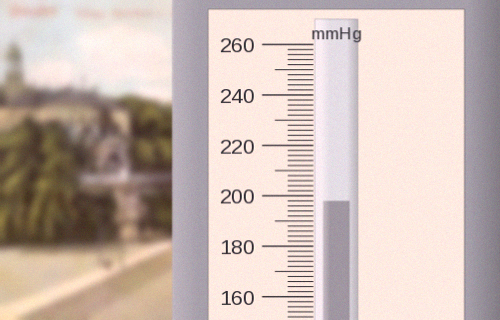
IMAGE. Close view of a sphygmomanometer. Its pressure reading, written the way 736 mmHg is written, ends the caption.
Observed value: 198 mmHg
